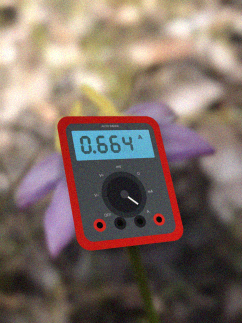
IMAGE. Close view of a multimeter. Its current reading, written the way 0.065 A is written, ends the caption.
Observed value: 0.664 A
